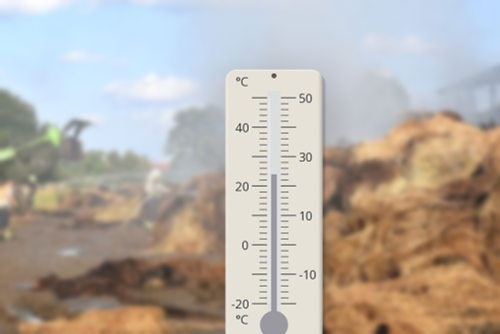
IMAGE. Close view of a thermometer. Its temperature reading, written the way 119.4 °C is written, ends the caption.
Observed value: 24 °C
